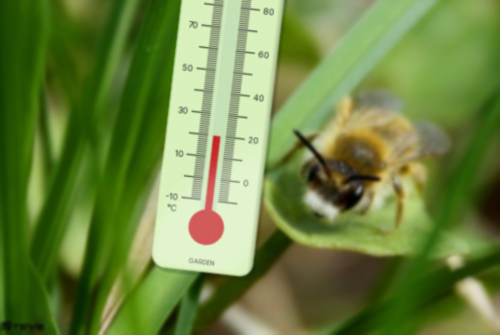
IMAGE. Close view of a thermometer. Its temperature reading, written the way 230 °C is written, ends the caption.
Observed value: 20 °C
